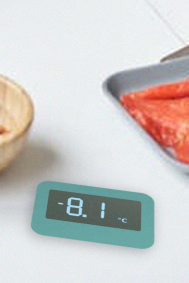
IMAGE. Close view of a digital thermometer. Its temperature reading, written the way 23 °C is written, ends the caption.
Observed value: -8.1 °C
